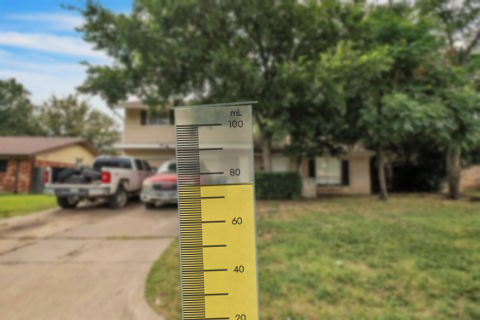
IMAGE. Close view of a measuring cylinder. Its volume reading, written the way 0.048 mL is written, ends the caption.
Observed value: 75 mL
